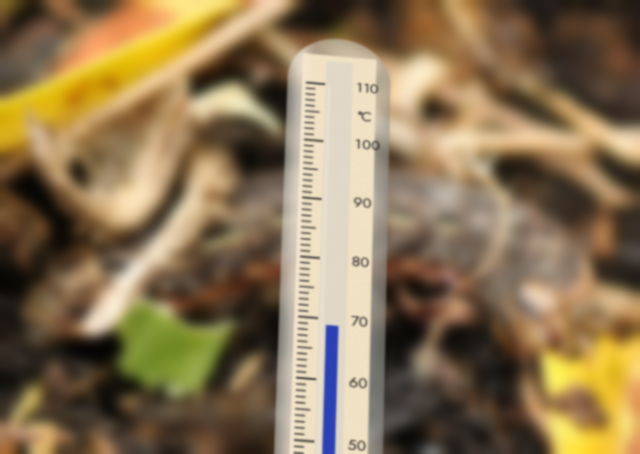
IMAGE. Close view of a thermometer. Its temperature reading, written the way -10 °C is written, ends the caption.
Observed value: 69 °C
